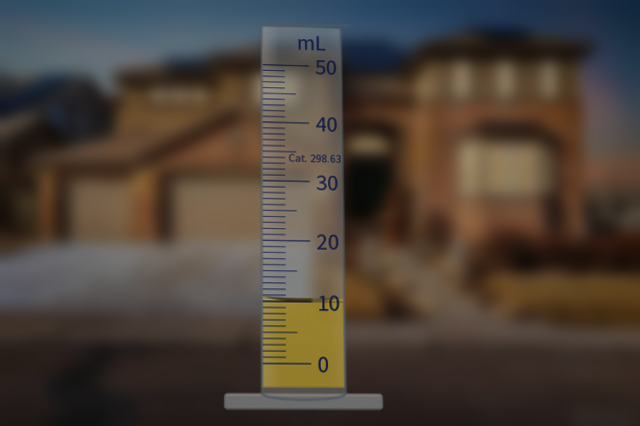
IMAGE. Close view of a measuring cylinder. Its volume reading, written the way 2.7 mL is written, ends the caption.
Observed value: 10 mL
